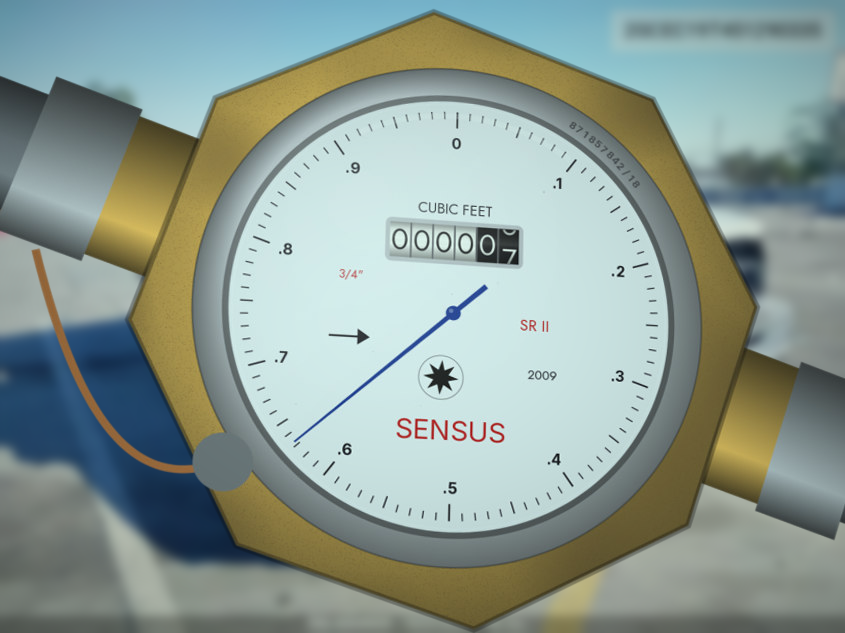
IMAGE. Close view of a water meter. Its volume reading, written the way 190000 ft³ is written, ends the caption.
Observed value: 6.63 ft³
